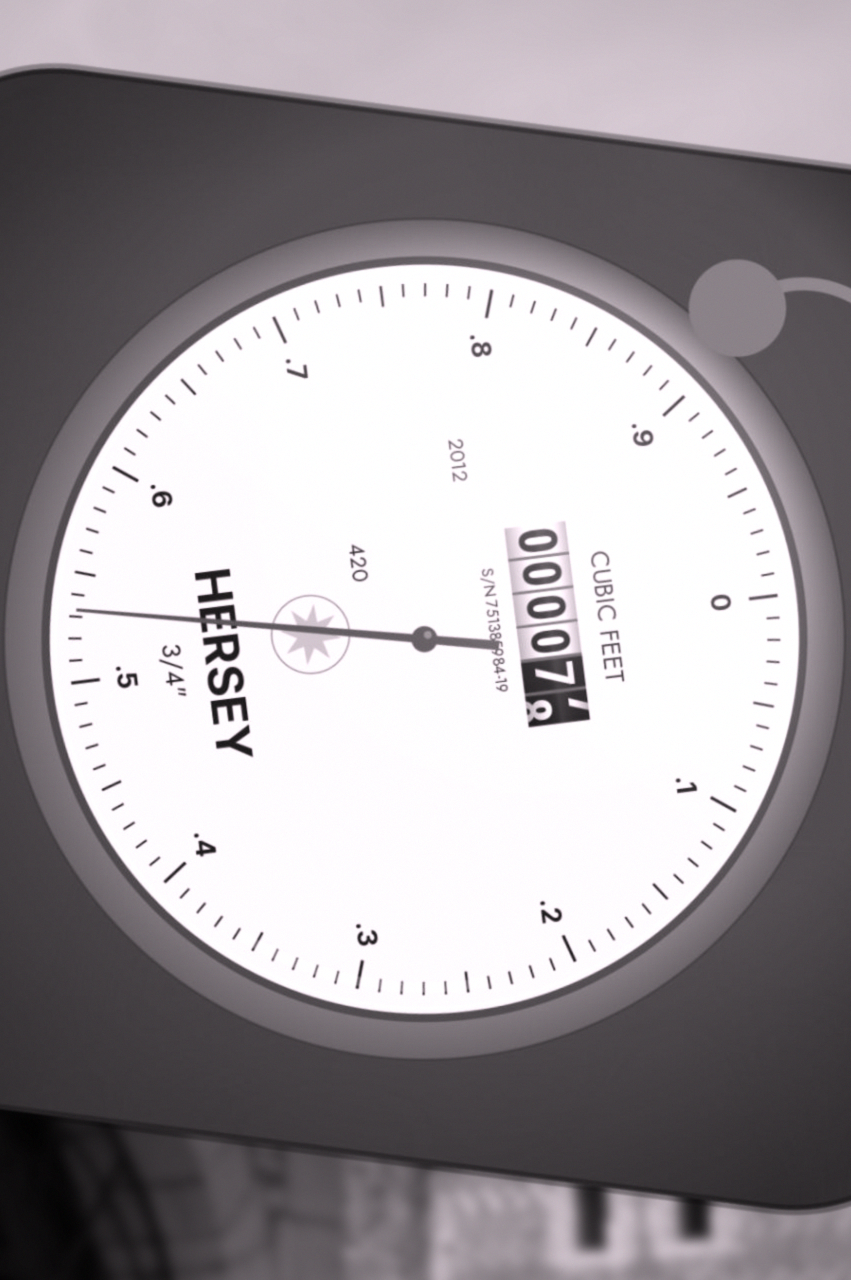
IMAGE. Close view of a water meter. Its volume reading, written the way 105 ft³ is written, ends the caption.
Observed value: 77.53 ft³
